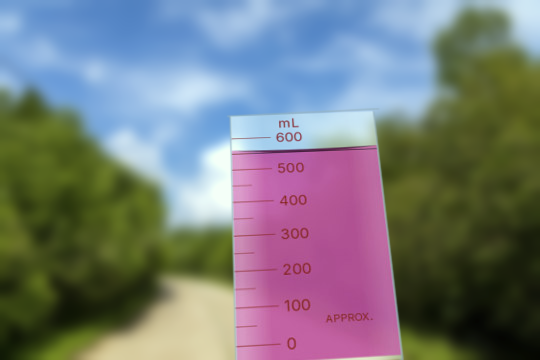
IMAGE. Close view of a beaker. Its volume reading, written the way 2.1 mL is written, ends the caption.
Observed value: 550 mL
